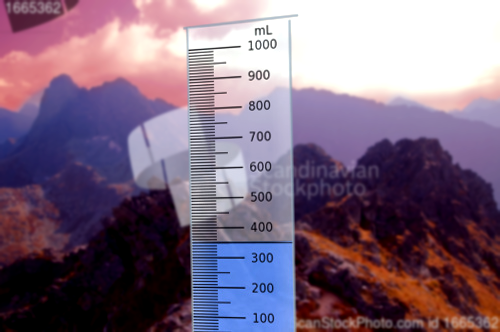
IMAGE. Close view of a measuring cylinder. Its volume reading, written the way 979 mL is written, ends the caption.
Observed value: 350 mL
